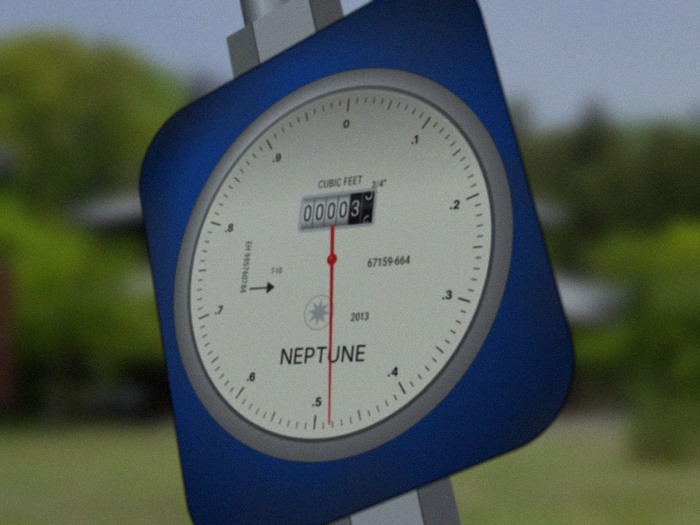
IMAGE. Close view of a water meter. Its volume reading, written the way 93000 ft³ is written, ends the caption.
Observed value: 35.48 ft³
